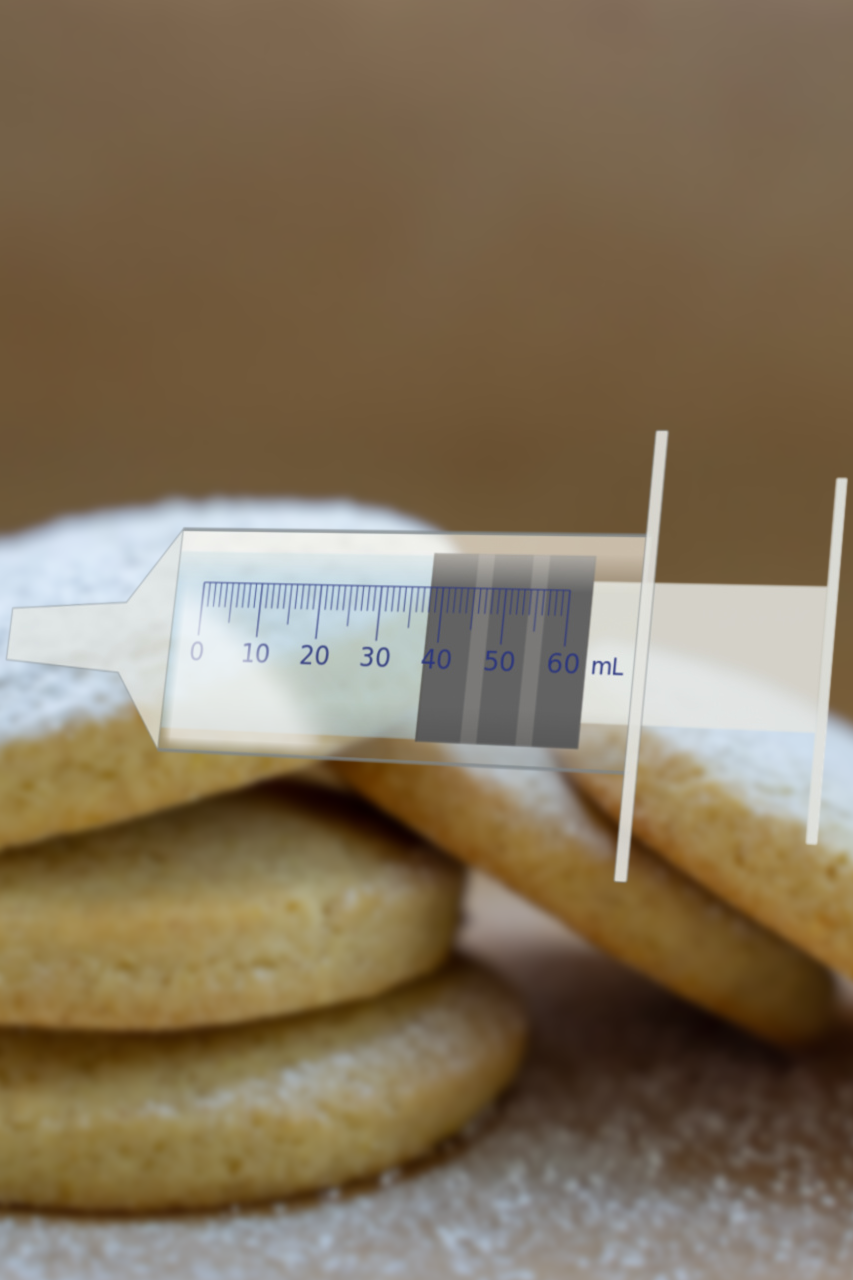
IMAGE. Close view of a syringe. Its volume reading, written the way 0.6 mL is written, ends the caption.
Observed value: 38 mL
